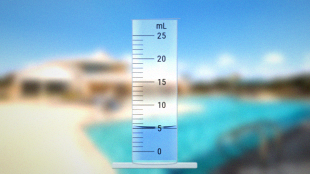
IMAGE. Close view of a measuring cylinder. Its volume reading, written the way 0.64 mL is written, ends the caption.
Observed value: 5 mL
